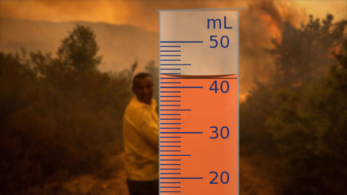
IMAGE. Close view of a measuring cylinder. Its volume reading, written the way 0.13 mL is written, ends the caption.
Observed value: 42 mL
